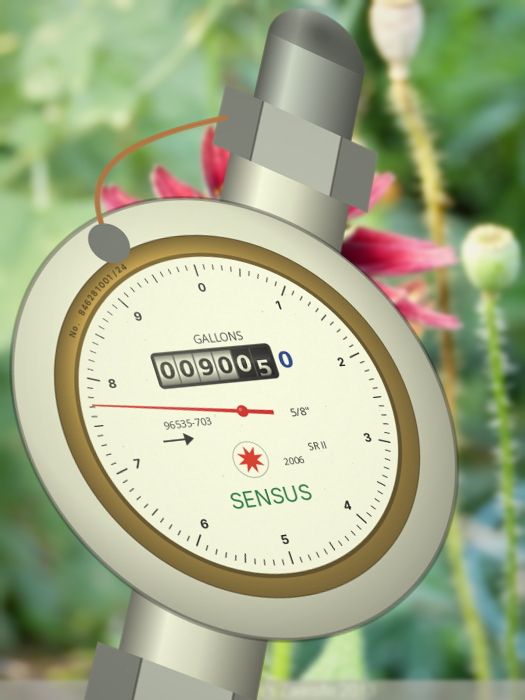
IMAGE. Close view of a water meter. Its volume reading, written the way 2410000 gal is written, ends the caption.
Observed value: 90047.7 gal
